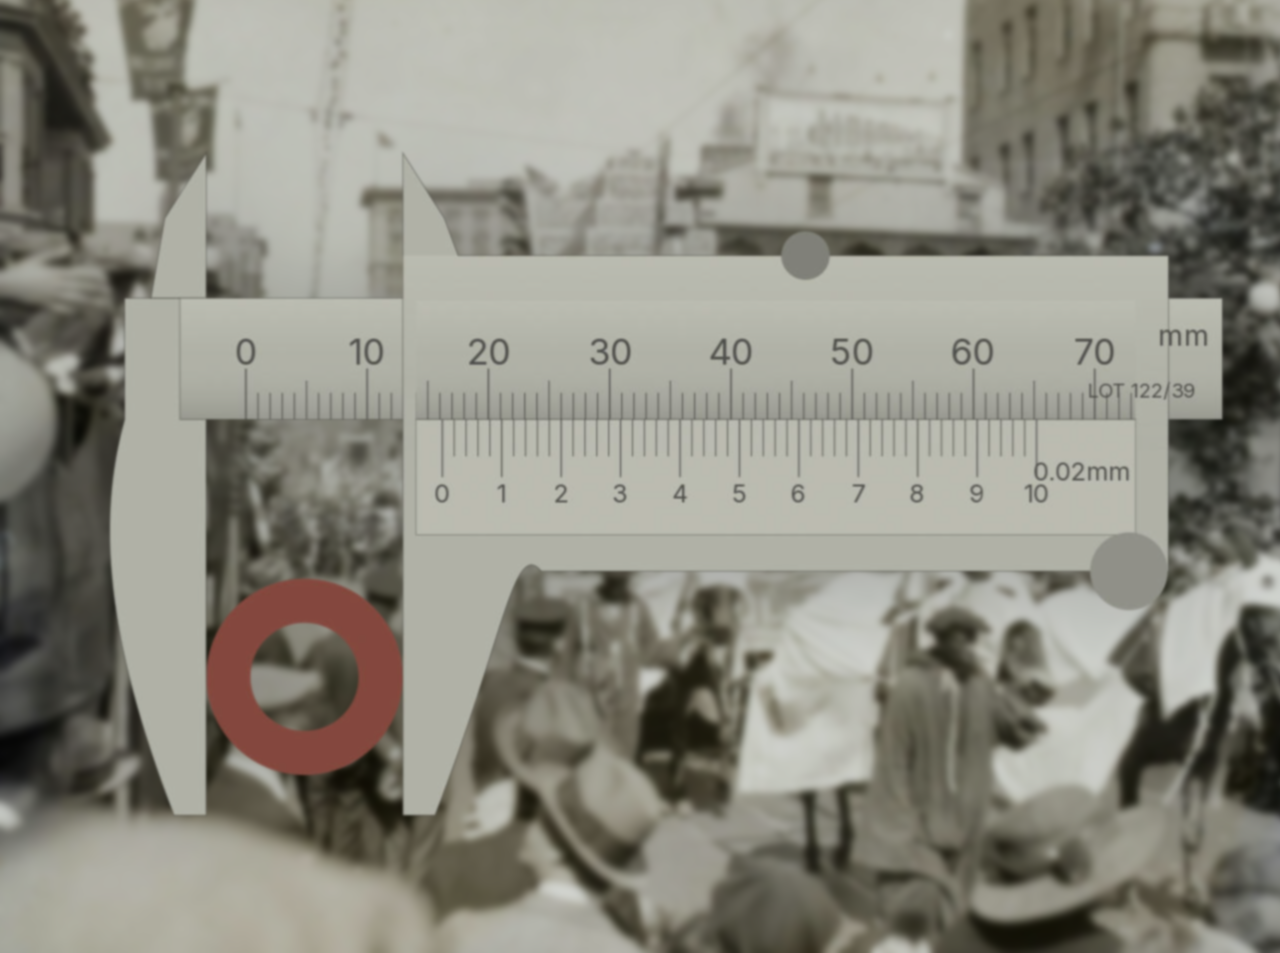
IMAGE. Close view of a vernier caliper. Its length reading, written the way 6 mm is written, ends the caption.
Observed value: 16.2 mm
